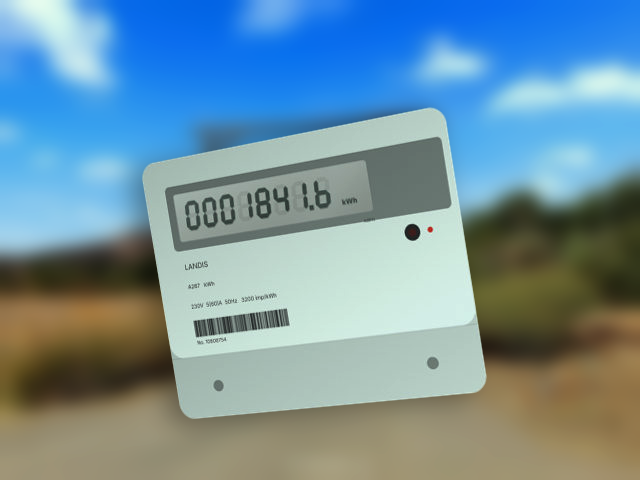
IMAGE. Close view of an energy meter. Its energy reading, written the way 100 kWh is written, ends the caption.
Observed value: 1841.6 kWh
